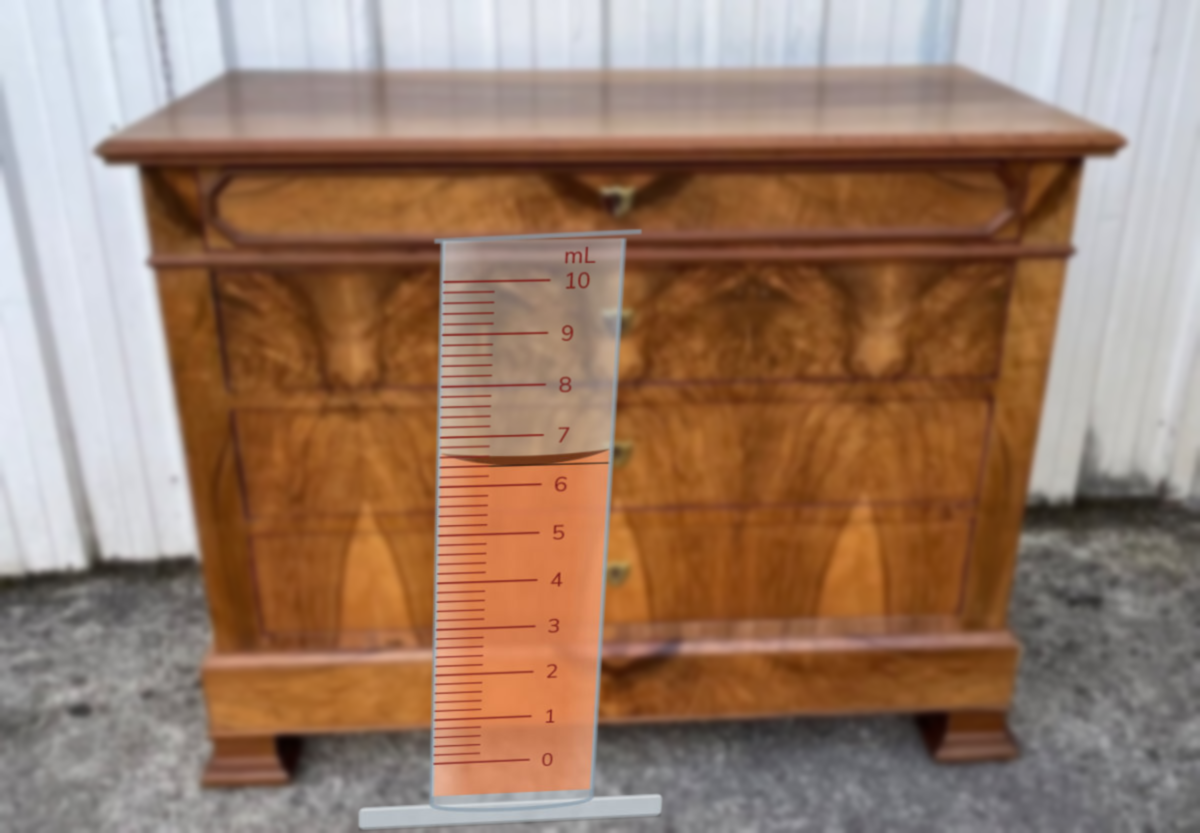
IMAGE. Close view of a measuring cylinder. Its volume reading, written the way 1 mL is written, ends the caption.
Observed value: 6.4 mL
